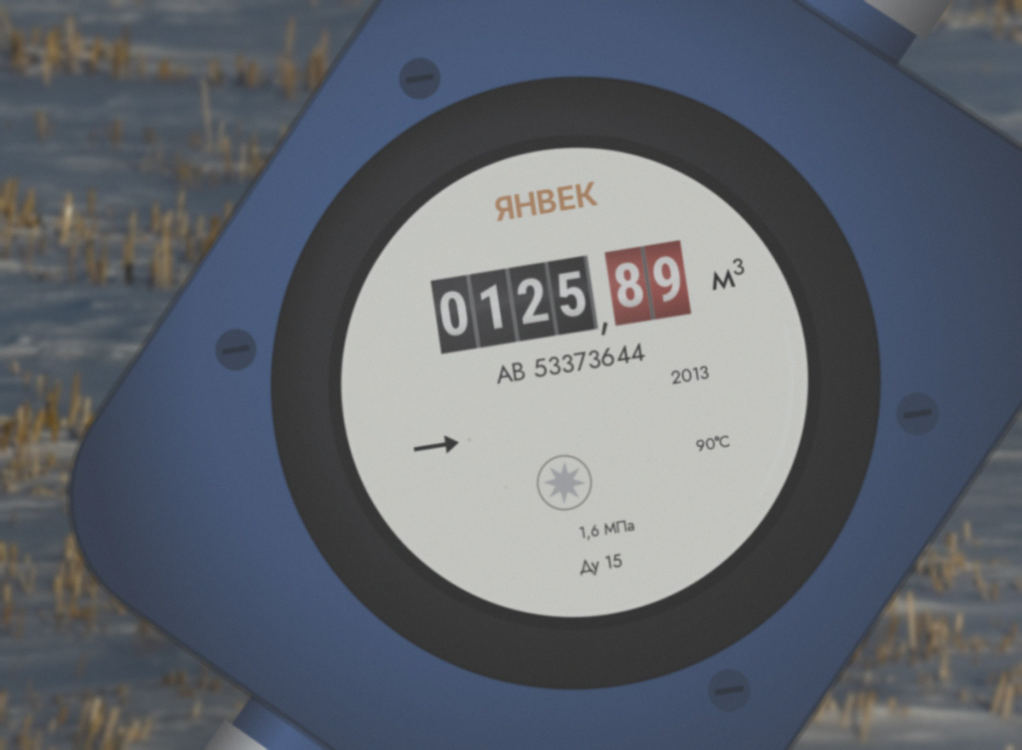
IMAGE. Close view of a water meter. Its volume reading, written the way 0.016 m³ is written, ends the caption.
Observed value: 125.89 m³
